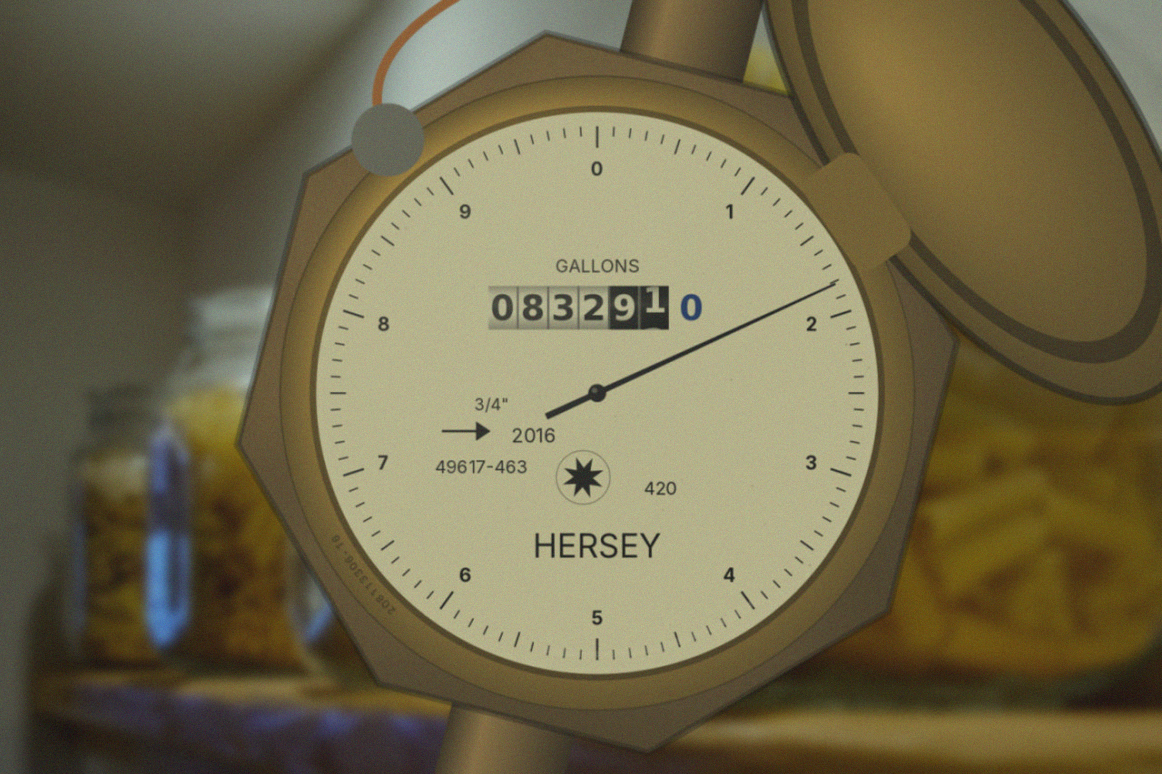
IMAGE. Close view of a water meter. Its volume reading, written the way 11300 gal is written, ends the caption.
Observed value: 832911.8 gal
